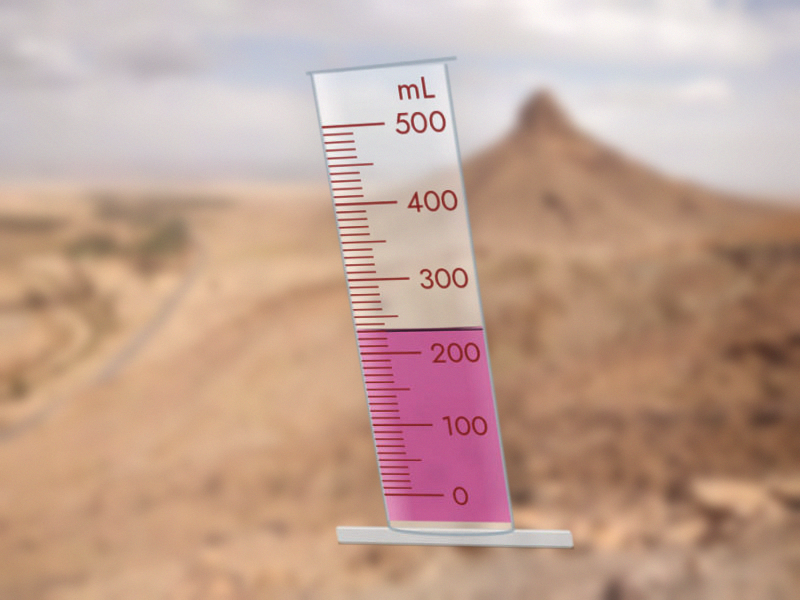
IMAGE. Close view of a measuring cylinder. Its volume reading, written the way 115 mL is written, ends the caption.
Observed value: 230 mL
